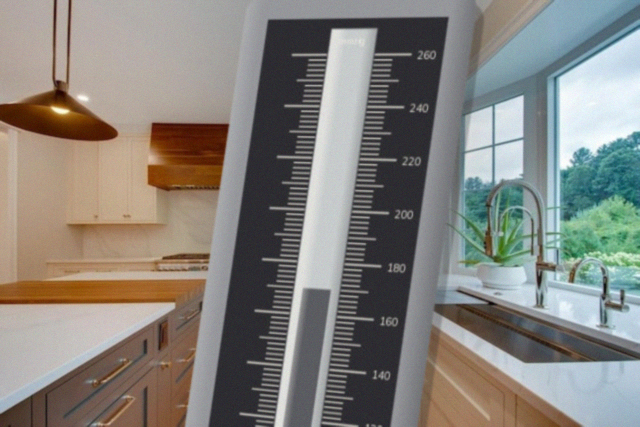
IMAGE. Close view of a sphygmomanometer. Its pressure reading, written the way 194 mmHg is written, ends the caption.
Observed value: 170 mmHg
